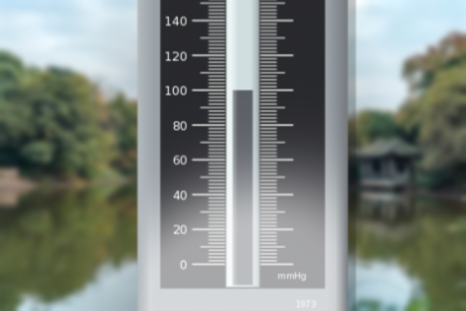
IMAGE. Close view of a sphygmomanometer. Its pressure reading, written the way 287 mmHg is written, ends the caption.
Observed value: 100 mmHg
